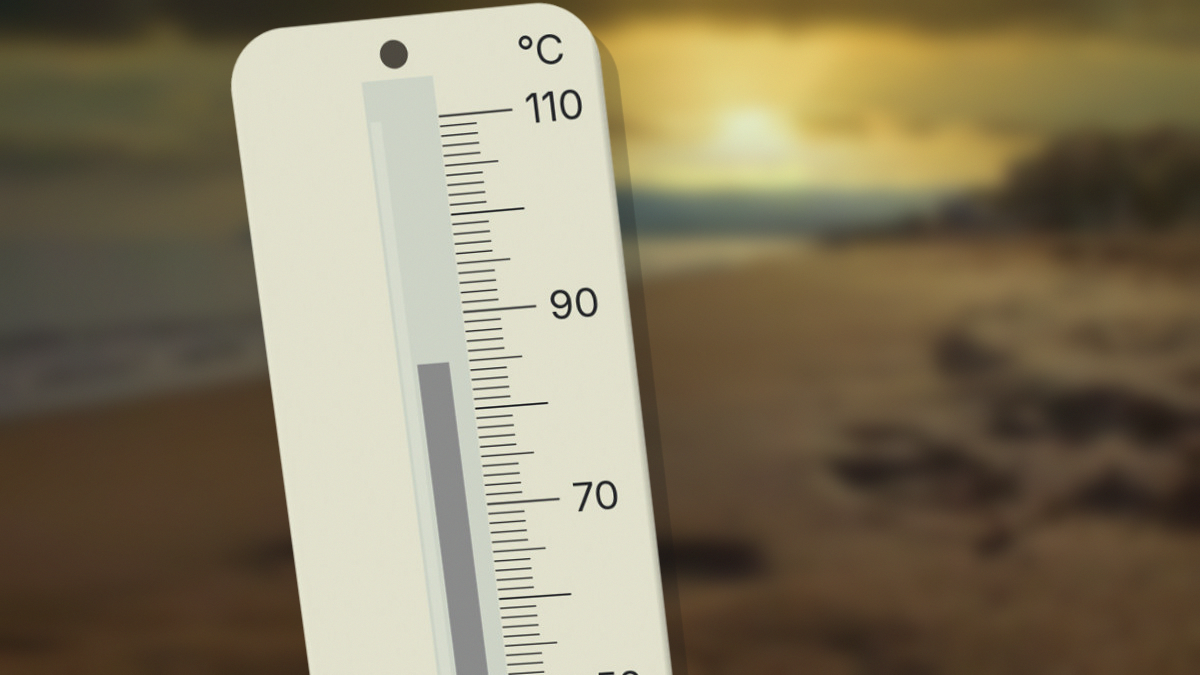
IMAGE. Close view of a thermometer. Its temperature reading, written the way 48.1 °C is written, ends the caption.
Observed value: 85 °C
